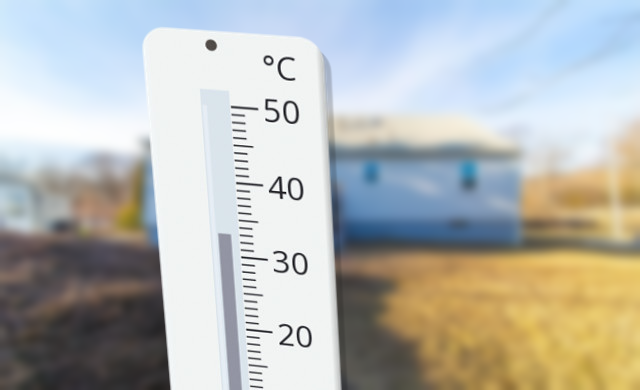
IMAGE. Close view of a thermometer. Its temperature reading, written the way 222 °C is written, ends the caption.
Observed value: 33 °C
